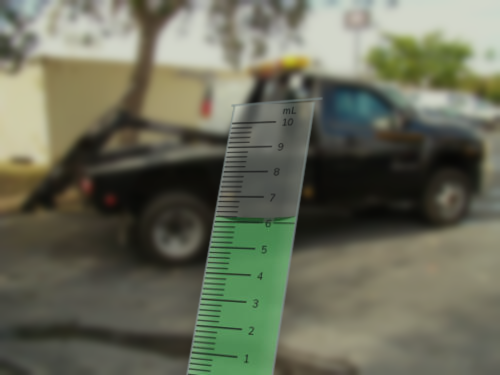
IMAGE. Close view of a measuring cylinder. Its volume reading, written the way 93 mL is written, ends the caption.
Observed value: 6 mL
